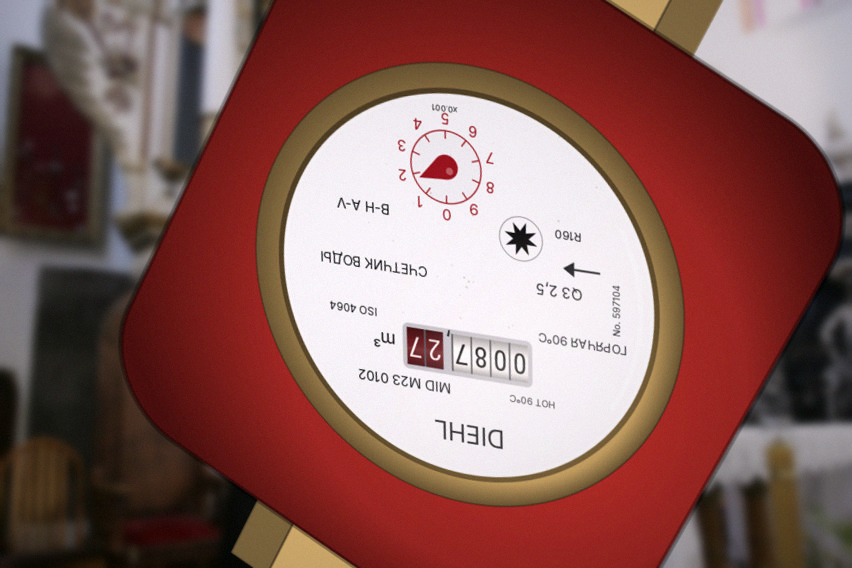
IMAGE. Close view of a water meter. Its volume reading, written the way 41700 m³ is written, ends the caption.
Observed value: 87.271 m³
